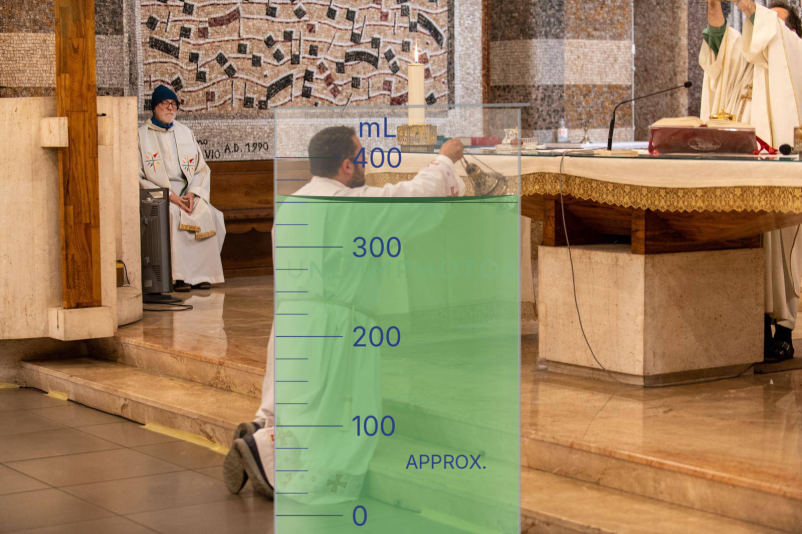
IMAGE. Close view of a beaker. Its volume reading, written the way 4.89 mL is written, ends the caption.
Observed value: 350 mL
